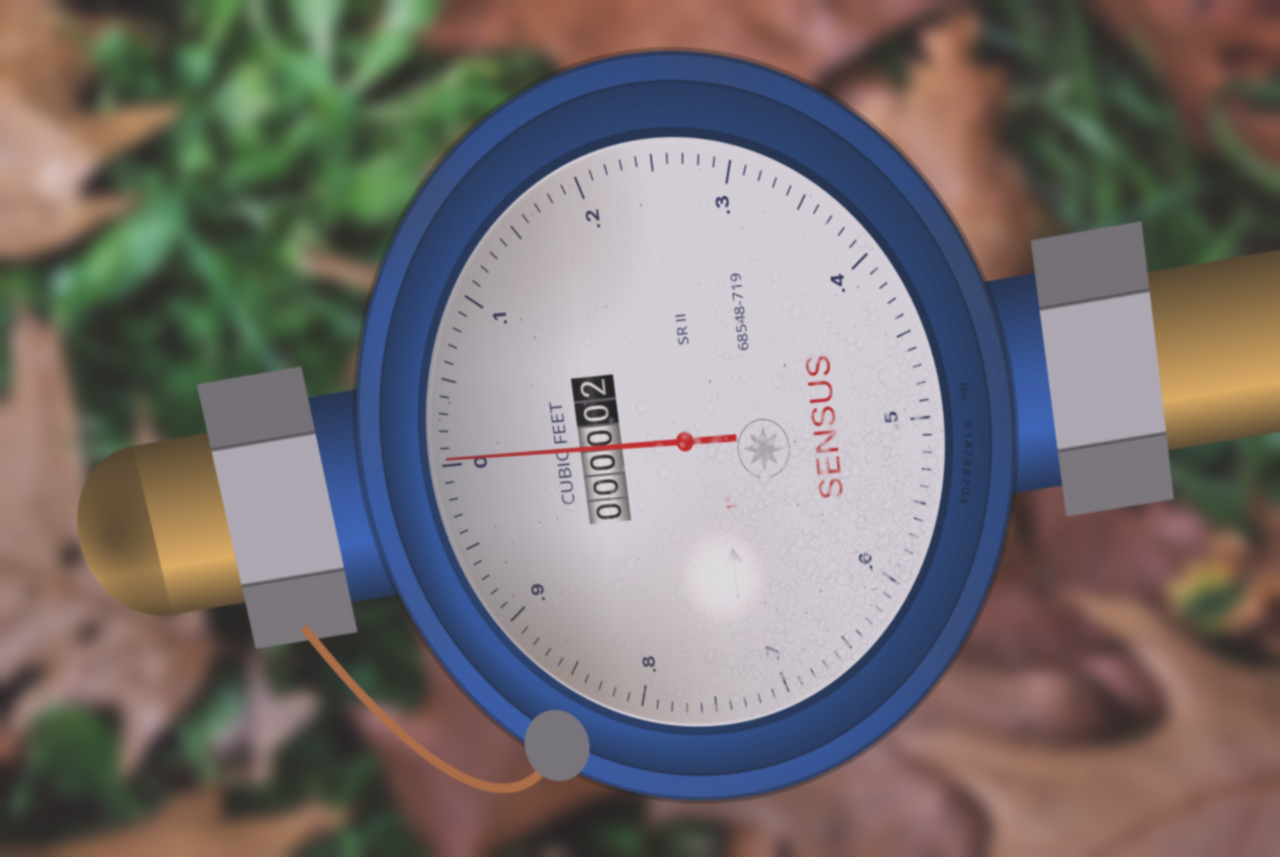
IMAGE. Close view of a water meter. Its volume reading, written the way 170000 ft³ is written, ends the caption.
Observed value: 2.00 ft³
